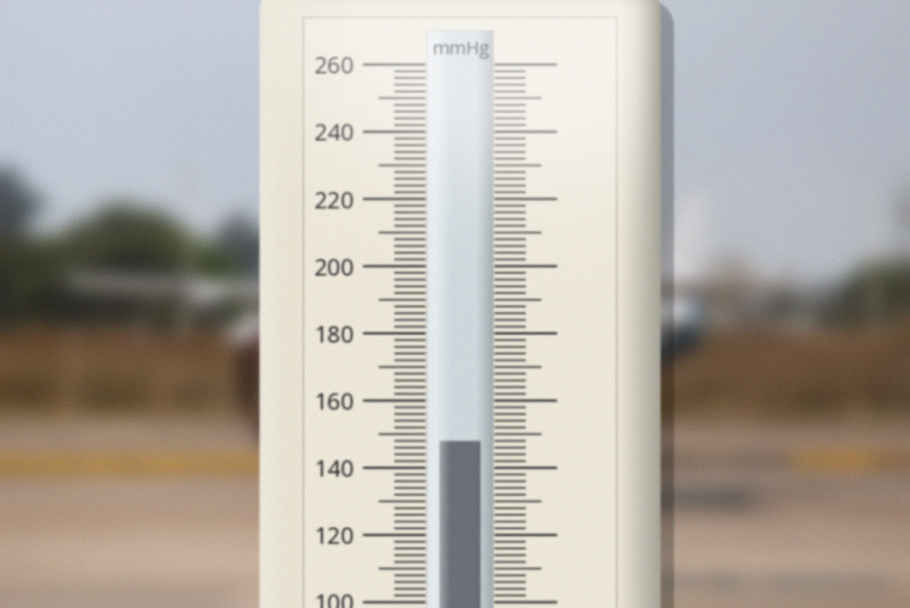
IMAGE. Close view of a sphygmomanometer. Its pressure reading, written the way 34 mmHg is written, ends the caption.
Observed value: 148 mmHg
